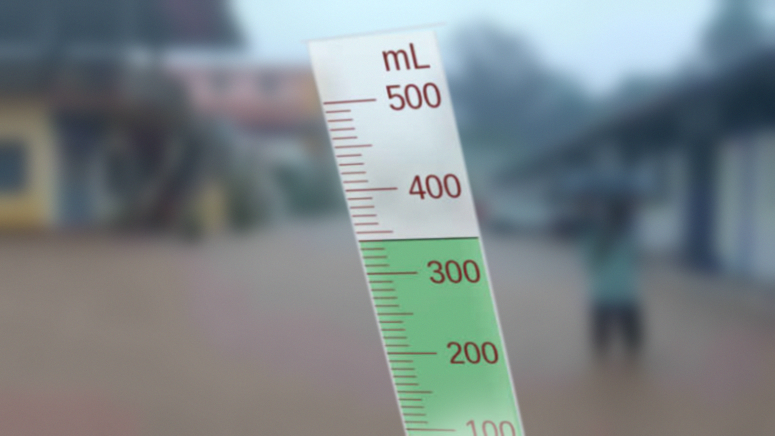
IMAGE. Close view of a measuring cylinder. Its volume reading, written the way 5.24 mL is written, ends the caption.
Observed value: 340 mL
